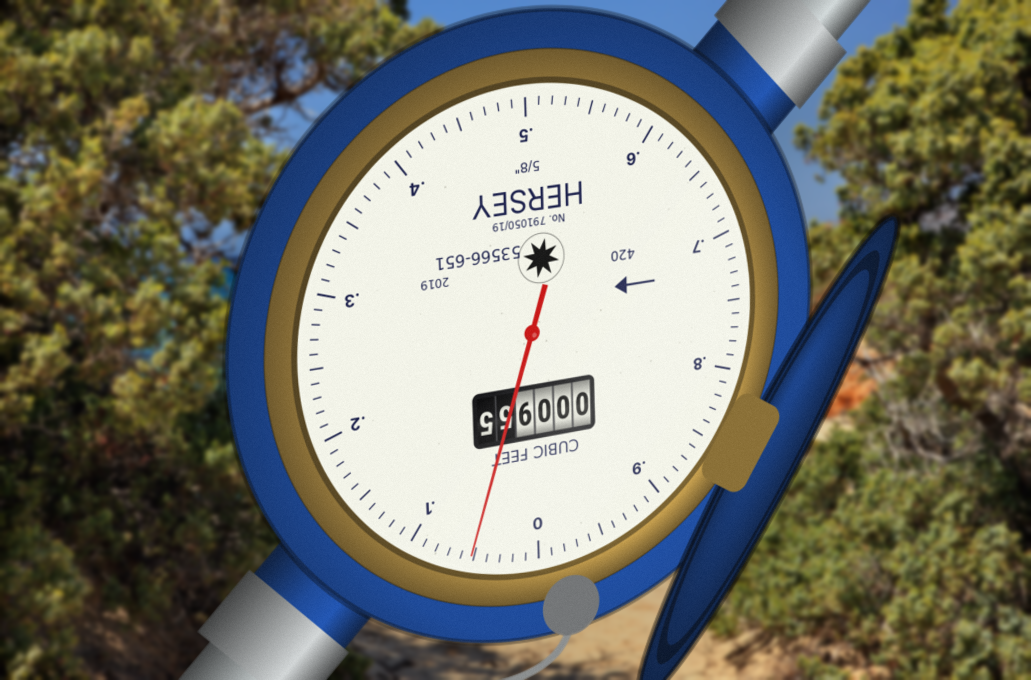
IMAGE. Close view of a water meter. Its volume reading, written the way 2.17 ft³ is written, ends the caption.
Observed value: 955.05 ft³
